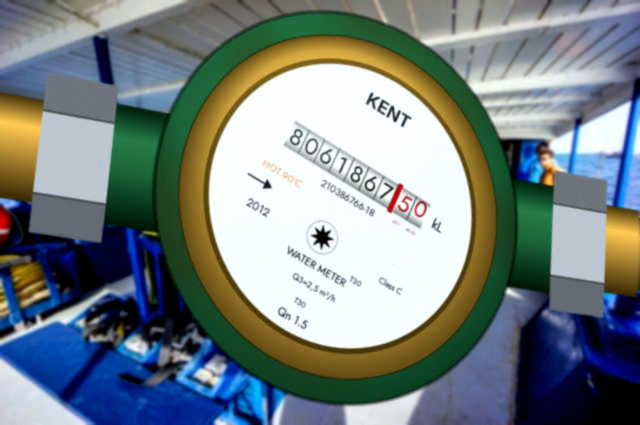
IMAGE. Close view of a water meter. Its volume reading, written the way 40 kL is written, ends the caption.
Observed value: 8061867.50 kL
